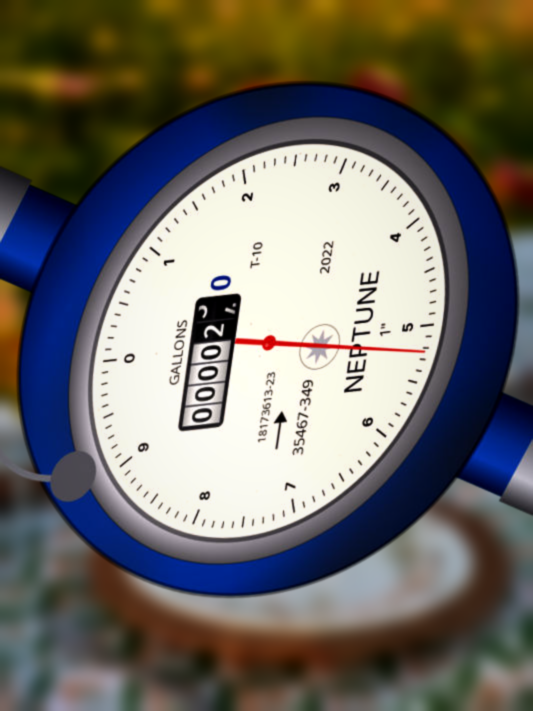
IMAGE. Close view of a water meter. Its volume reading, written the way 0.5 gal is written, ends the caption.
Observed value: 235.2 gal
